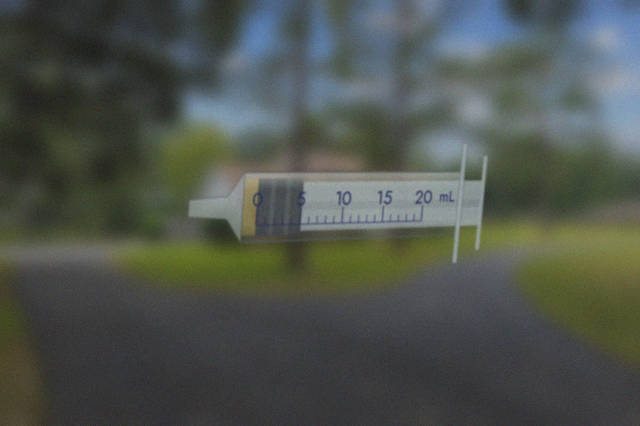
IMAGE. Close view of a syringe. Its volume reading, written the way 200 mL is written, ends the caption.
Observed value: 0 mL
